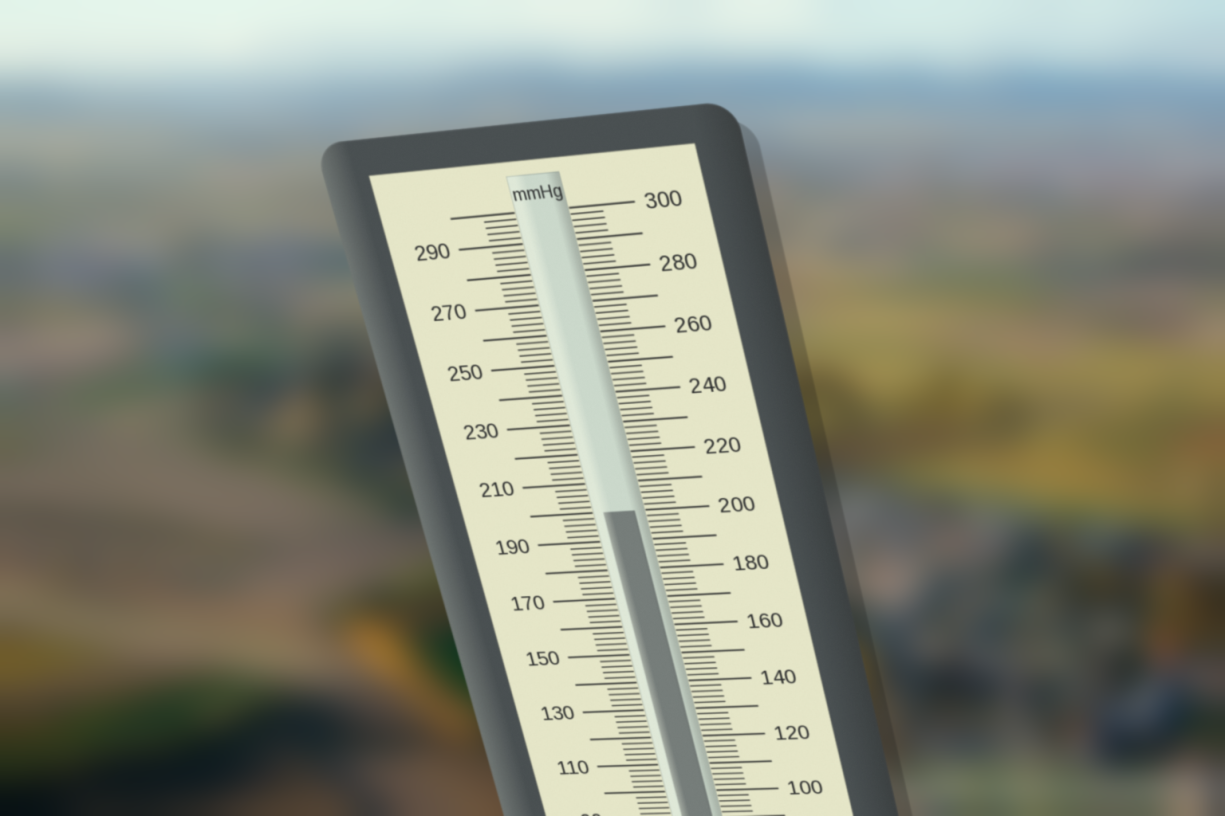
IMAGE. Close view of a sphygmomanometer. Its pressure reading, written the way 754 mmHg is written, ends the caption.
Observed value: 200 mmHg
